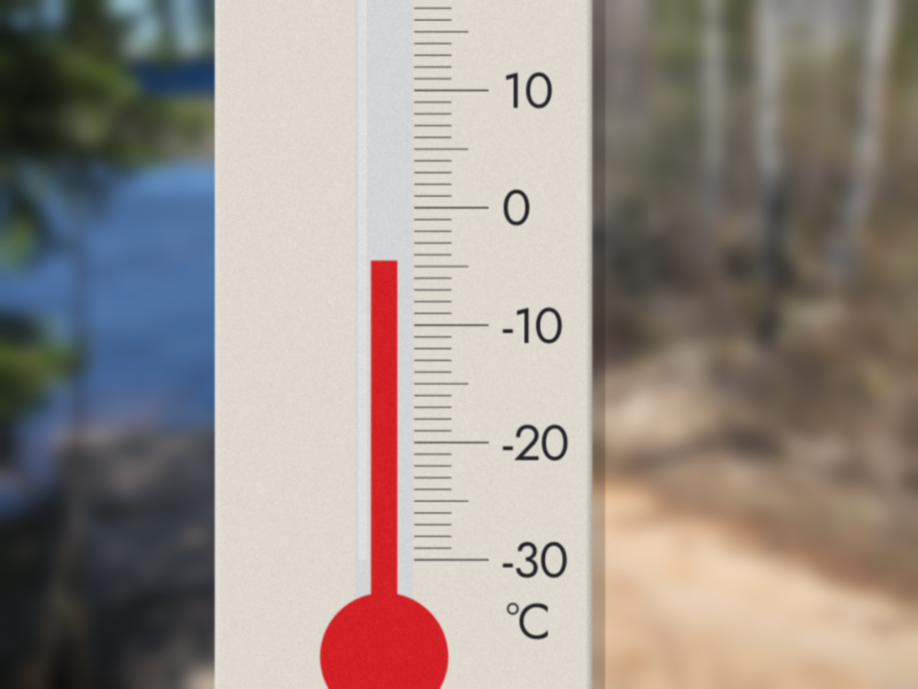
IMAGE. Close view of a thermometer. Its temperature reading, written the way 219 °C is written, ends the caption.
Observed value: -4.5 °C
